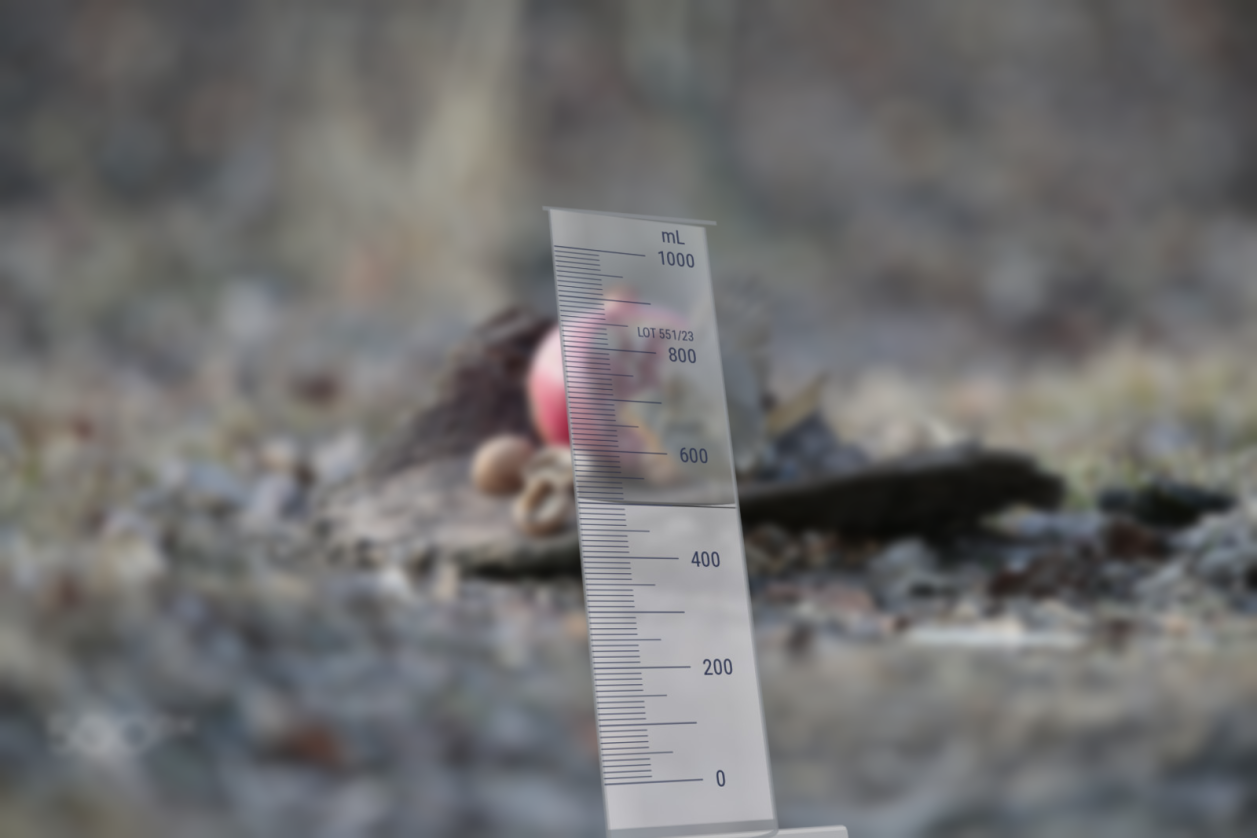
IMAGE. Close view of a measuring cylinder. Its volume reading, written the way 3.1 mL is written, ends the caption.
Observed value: 500 mL
